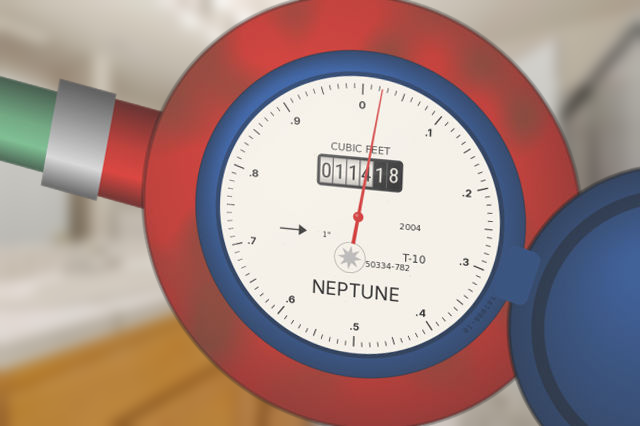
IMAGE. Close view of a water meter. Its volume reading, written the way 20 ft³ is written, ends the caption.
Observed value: 11418.02 ft³
